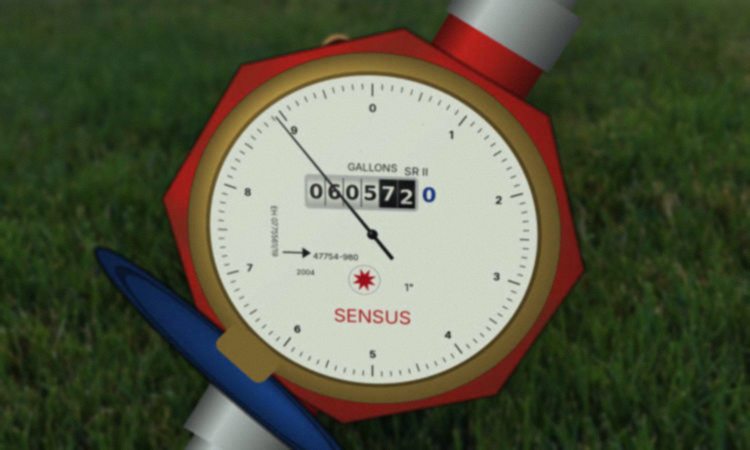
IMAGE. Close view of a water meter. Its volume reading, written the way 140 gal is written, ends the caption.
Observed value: 605718.9 gal
